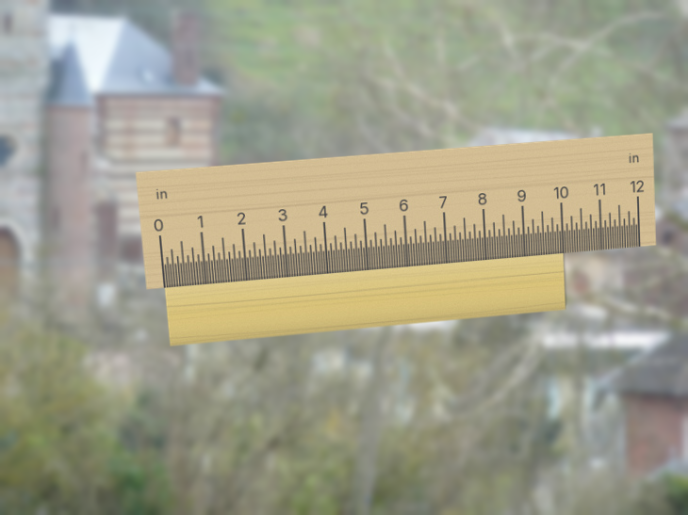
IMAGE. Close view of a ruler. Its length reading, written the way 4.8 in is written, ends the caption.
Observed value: 10 in
